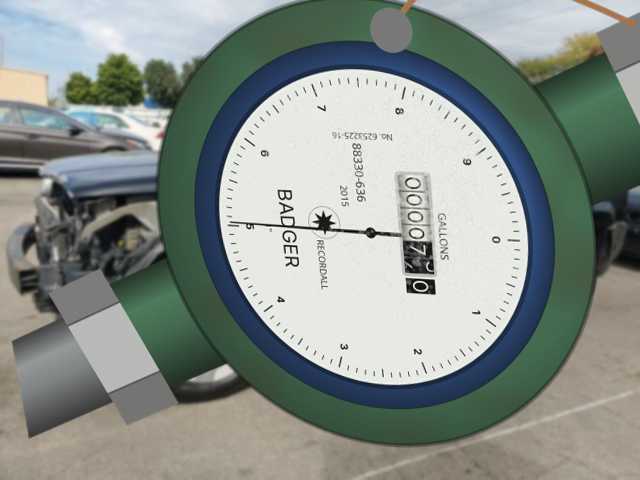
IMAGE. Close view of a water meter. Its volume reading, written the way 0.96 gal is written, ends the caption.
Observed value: 755.0 gal
